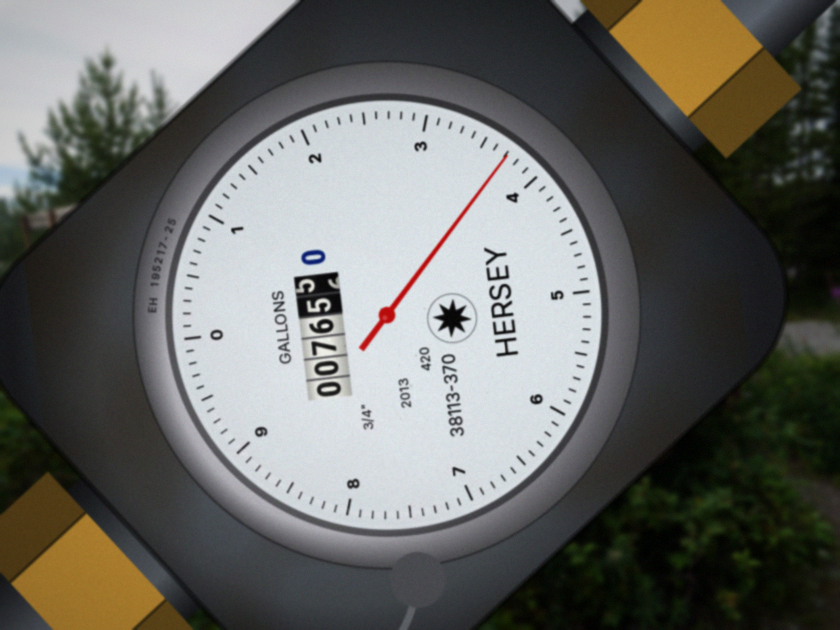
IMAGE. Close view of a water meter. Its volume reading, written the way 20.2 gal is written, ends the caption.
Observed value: 76553.7 gal
